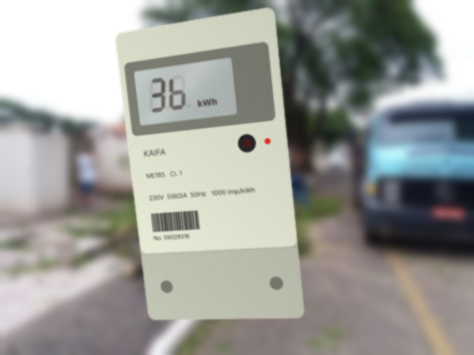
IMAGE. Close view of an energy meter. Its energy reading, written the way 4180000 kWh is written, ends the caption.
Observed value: 36 kWh
